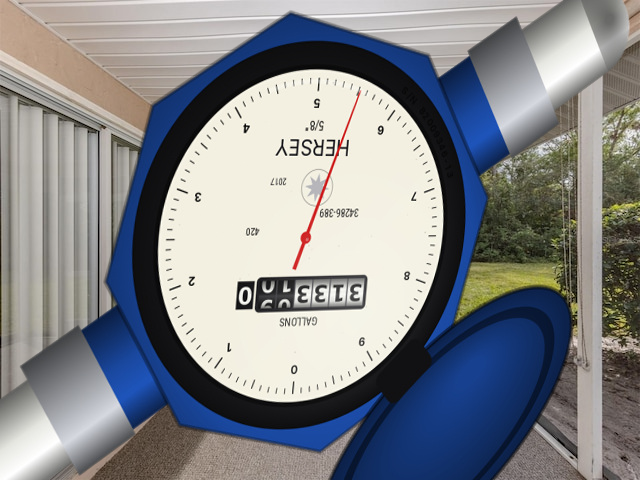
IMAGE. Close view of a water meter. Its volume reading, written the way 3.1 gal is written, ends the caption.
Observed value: 3133095.5 gal
